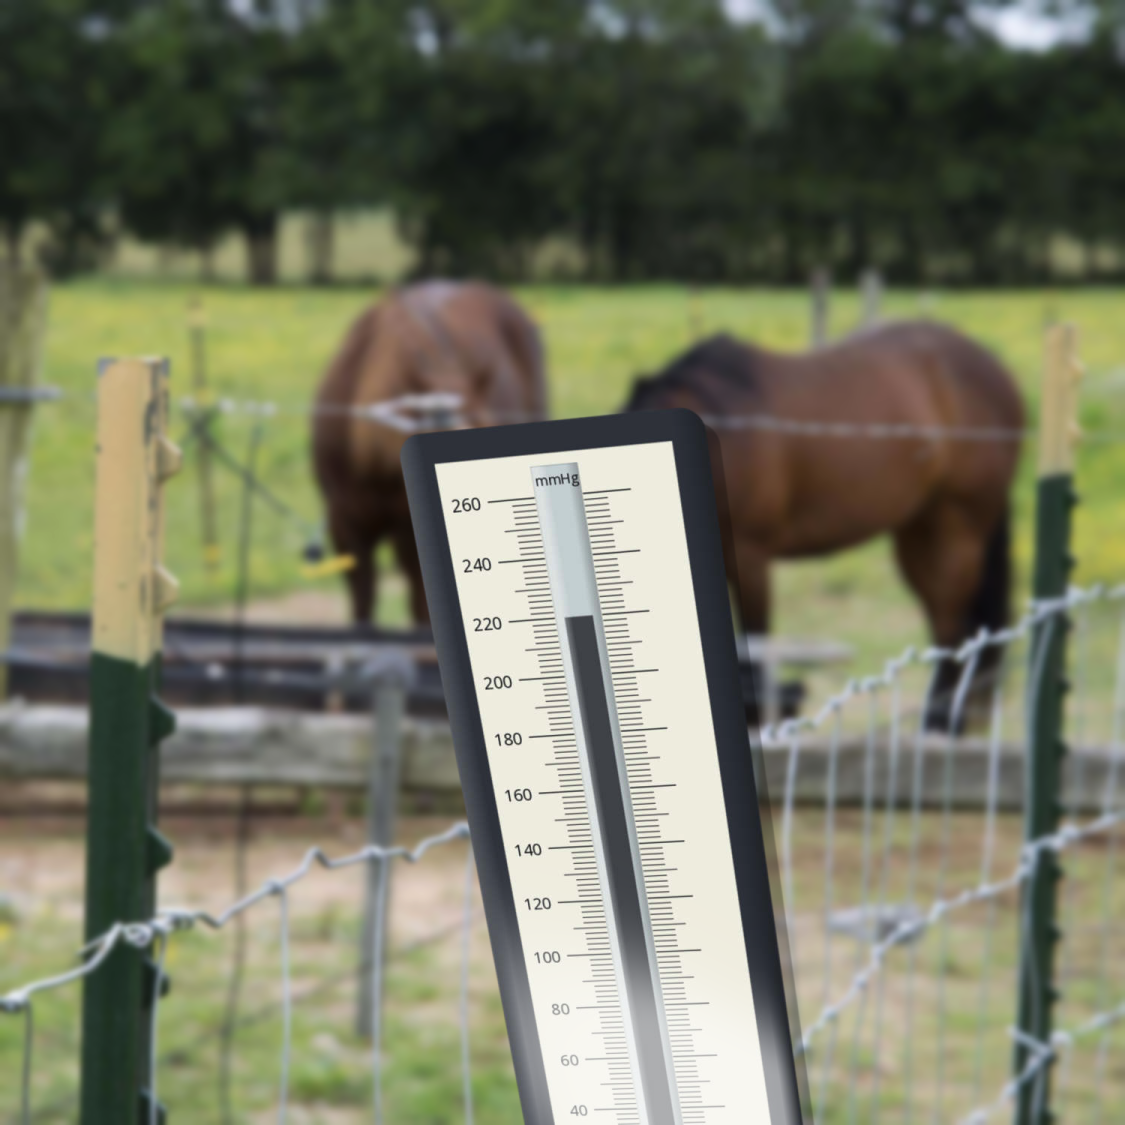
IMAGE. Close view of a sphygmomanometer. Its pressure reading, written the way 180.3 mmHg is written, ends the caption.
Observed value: 220 mmHg
